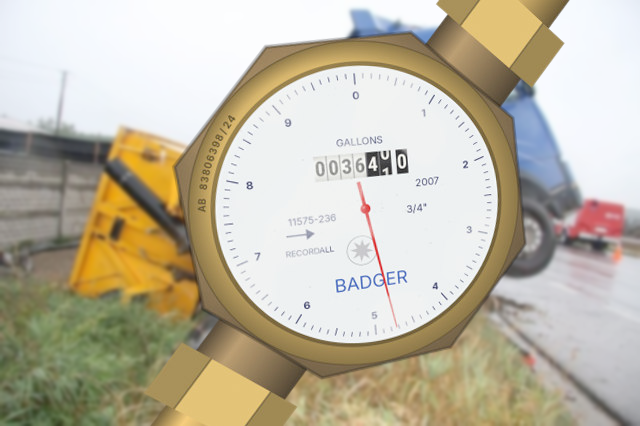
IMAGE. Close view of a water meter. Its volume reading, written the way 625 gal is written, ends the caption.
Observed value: 36404.7 gal
